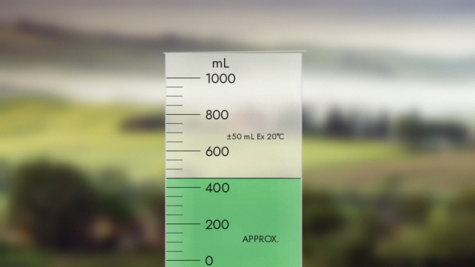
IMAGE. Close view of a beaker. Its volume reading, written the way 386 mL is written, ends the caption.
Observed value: 450 mL
